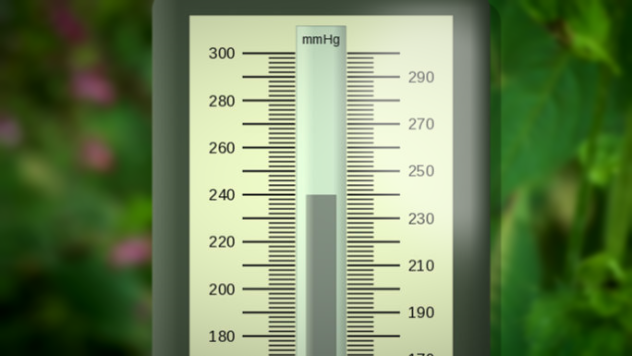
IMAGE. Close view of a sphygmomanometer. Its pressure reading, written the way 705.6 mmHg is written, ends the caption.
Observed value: 240 mmHg
